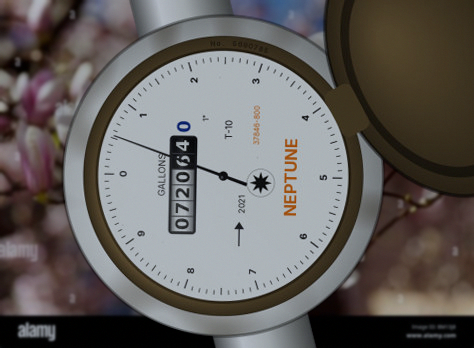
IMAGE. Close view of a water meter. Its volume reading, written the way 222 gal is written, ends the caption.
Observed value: 720640.5 gal
